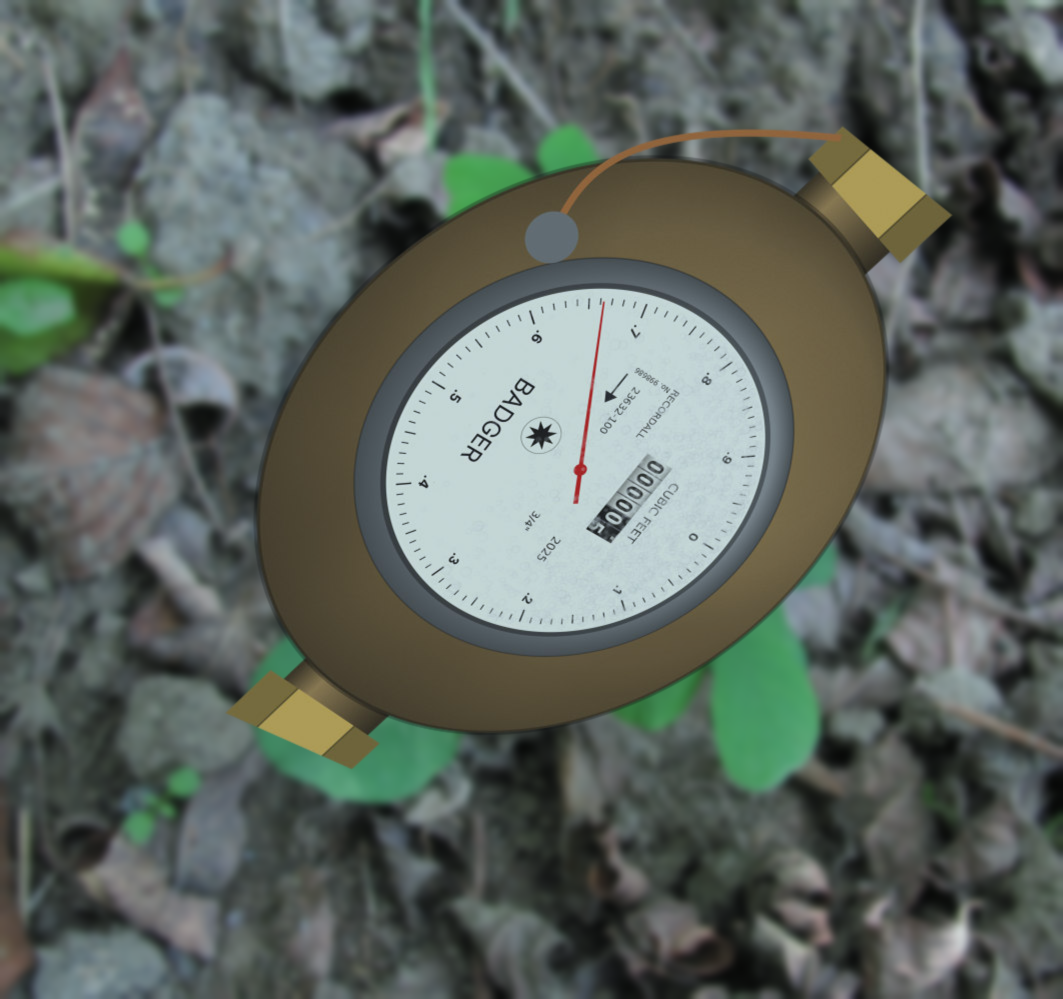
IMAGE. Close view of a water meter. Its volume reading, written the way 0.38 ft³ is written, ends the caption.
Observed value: 4.66 ft³
